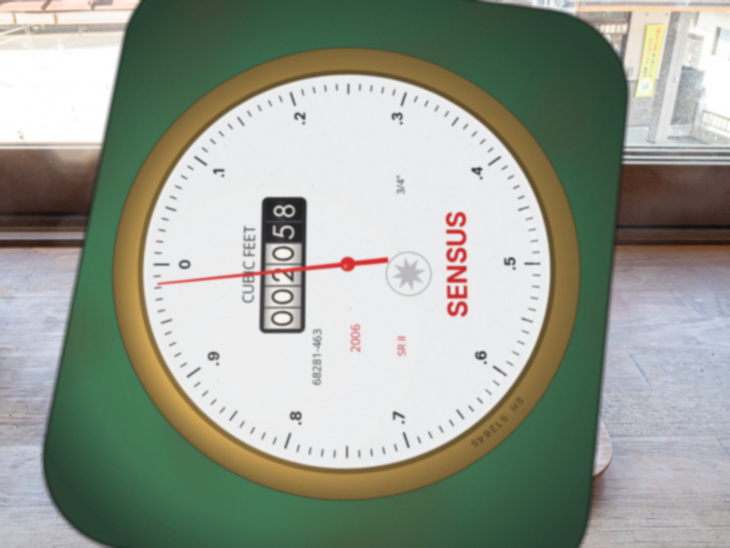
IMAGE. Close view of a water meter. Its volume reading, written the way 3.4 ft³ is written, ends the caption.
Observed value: 2057.98 ft³
